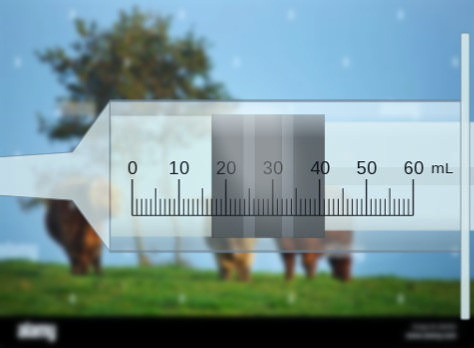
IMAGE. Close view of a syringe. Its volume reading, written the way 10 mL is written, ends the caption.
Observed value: 17 mL
